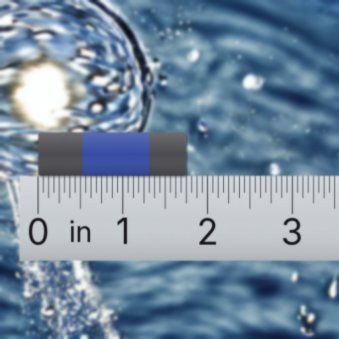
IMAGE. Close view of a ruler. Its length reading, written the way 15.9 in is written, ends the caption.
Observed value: 1.75 in
